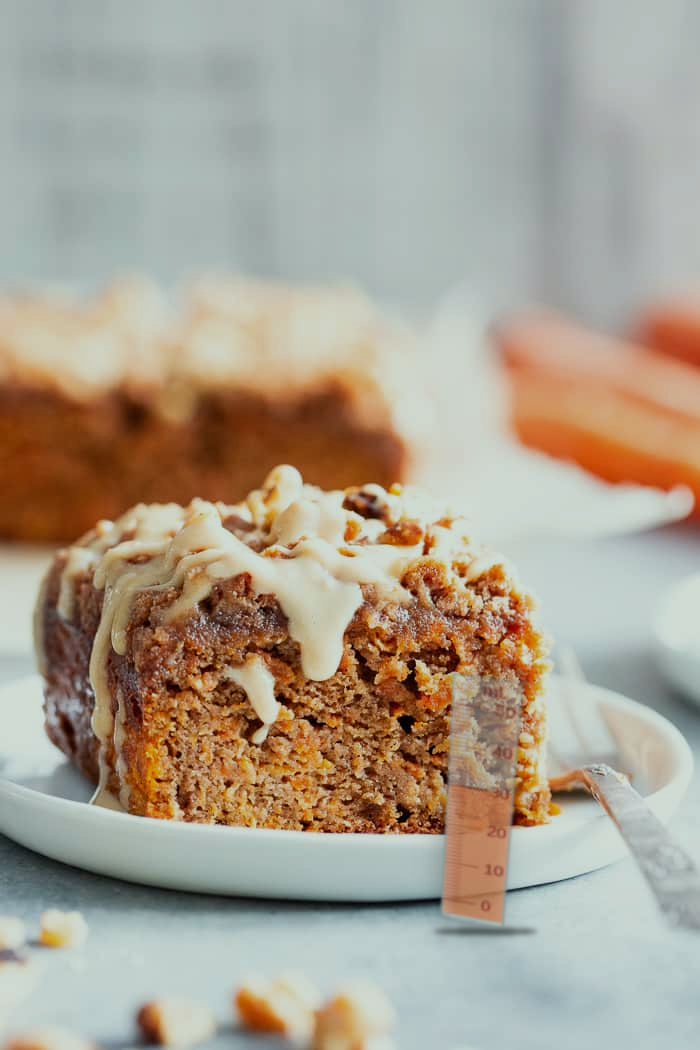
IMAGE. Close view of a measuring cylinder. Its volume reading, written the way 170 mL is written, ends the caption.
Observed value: 30 mL
